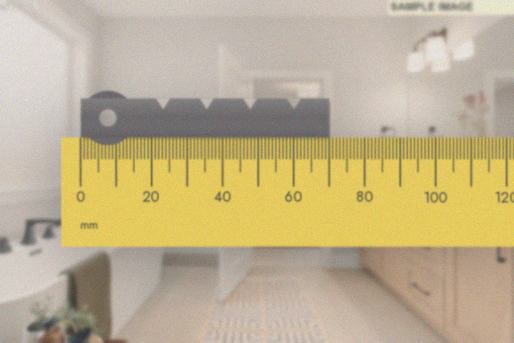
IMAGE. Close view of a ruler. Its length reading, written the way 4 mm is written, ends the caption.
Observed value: 70 mm
